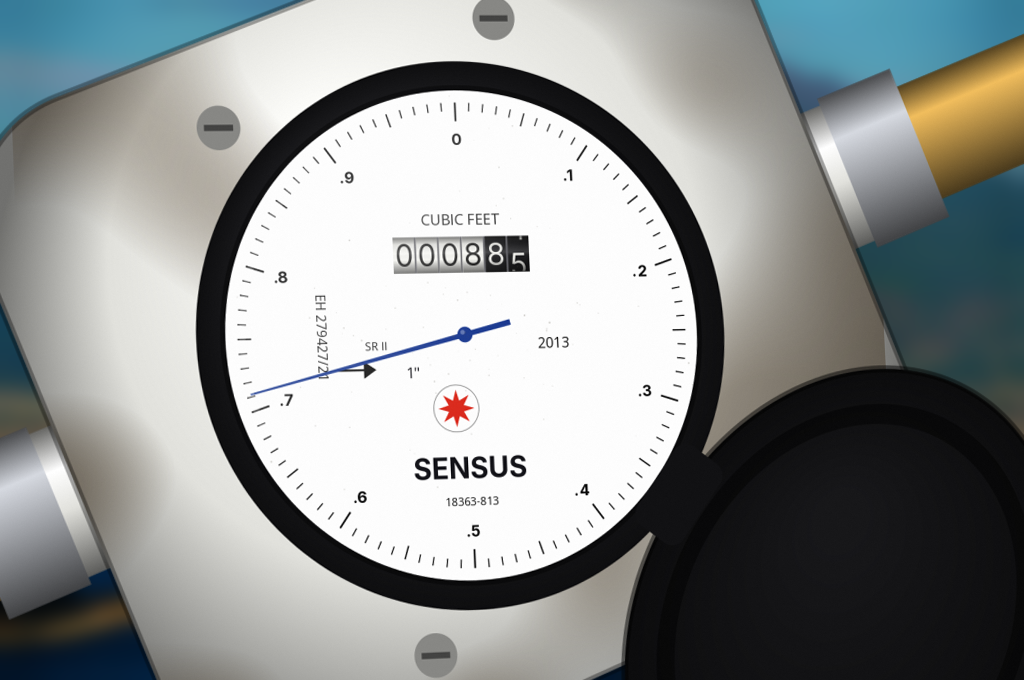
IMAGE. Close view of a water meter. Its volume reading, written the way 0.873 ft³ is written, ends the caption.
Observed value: 884.71 ft³
